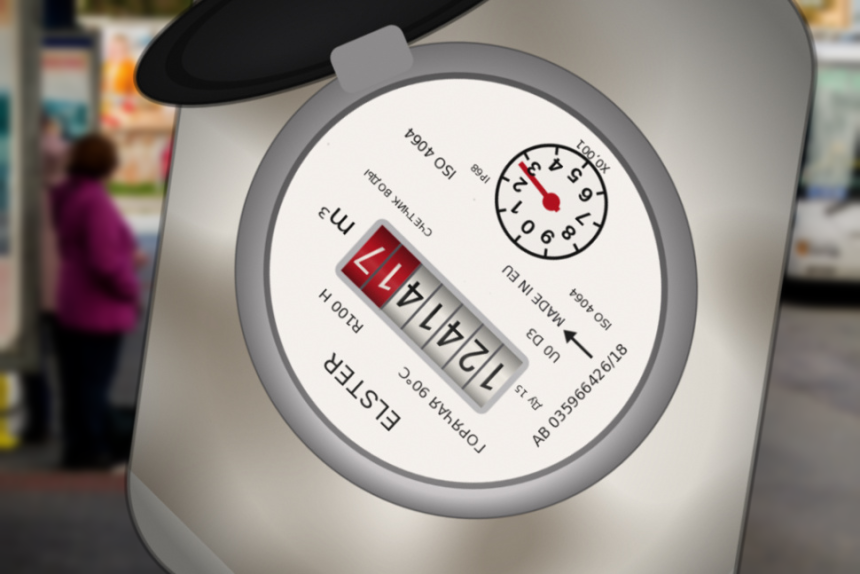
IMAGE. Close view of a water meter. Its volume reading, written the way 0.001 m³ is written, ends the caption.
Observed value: 12414.172 m³
